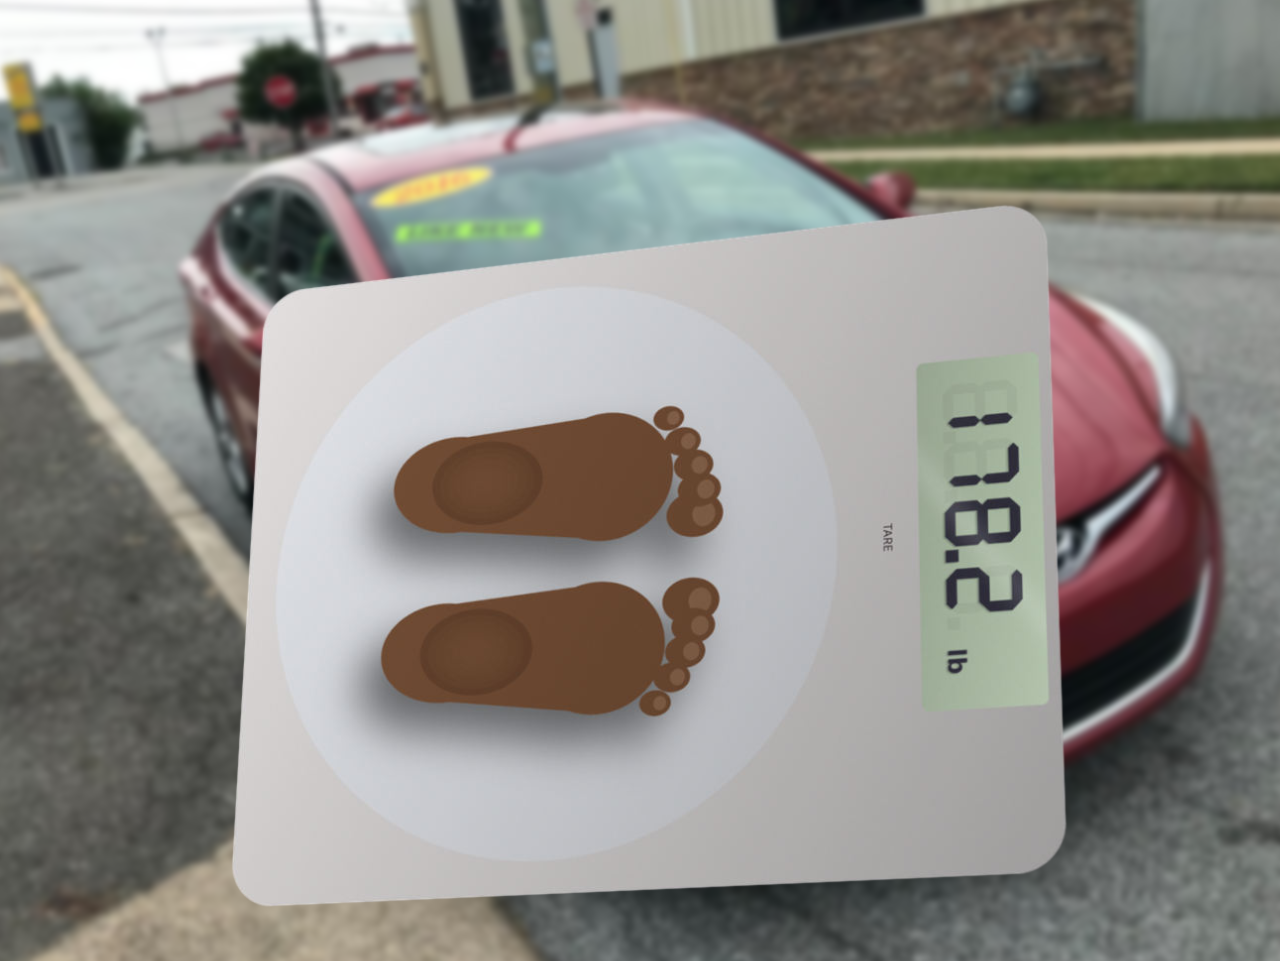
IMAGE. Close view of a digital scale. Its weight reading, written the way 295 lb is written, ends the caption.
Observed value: 178.2 lb
